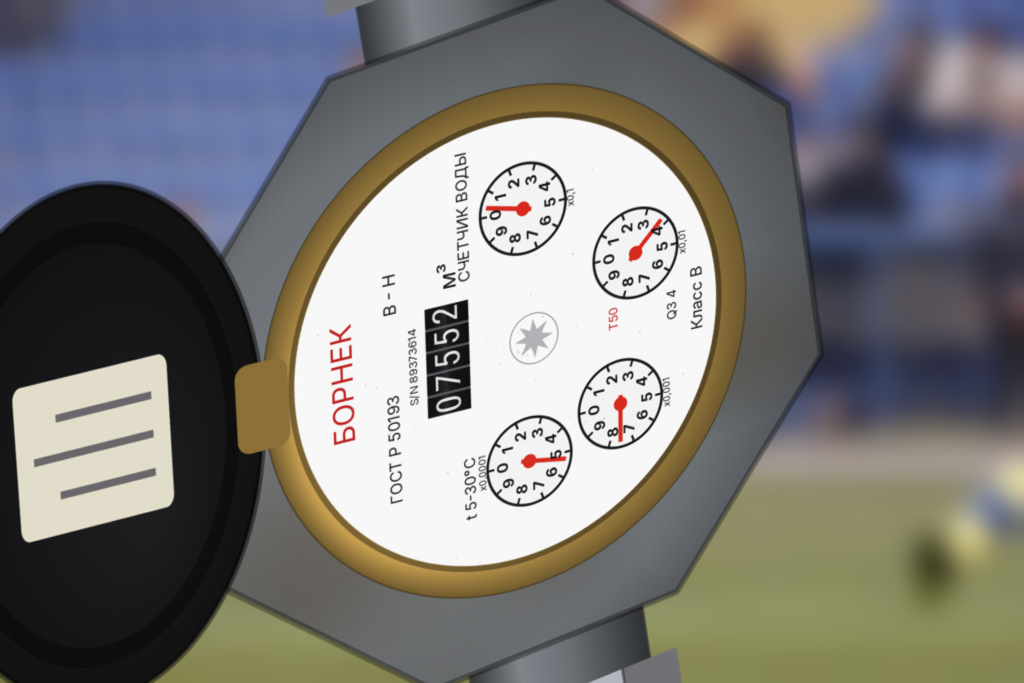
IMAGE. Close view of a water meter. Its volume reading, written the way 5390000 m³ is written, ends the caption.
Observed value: 7552.0375 m³
